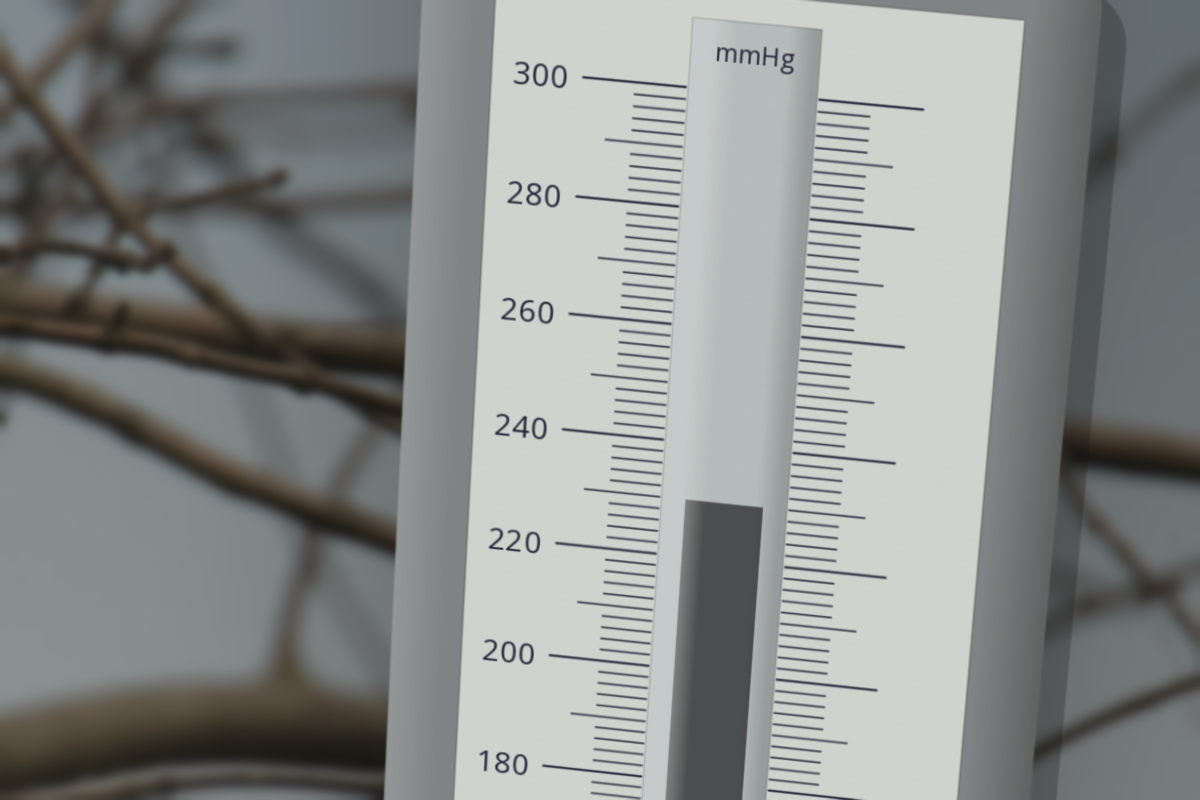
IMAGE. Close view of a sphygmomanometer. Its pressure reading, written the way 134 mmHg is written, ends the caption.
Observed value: 230 mmHg
